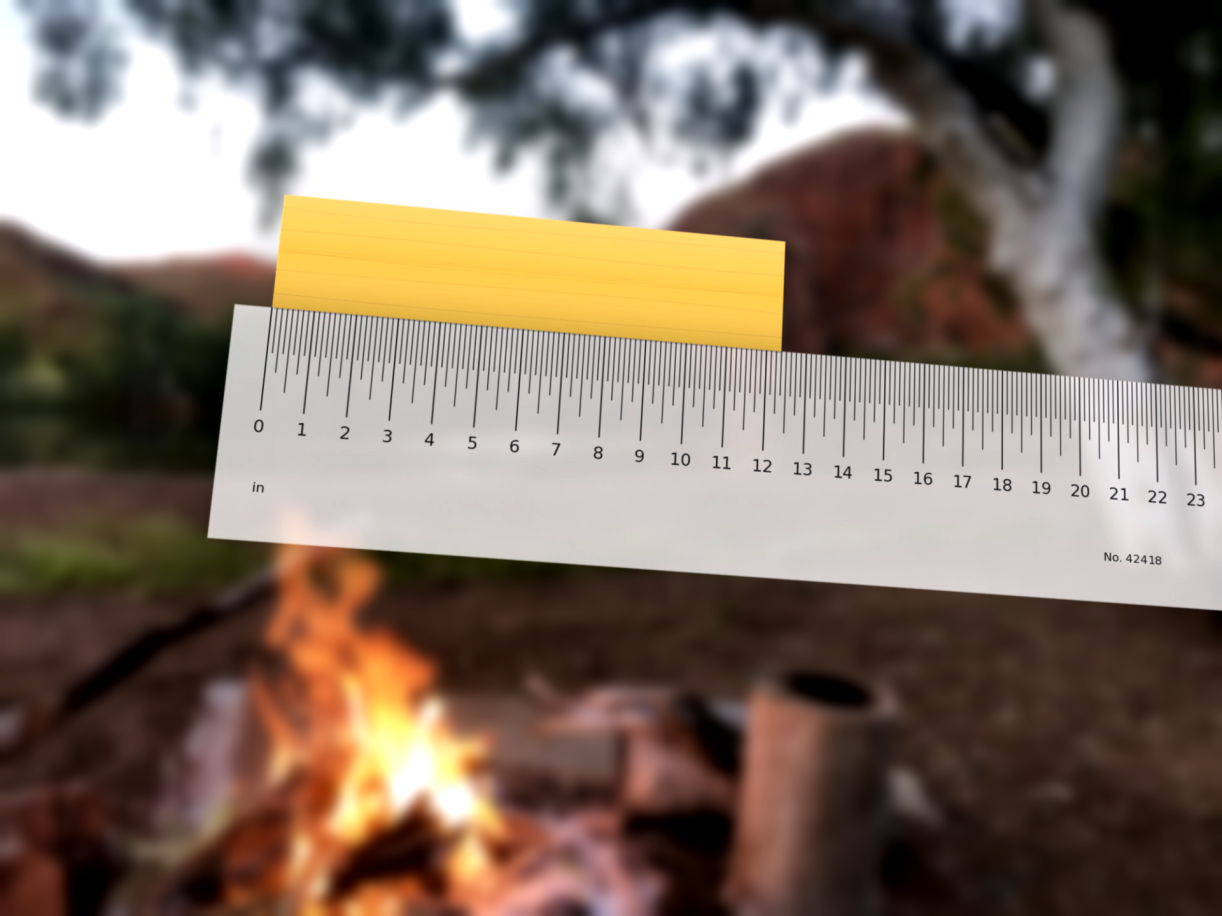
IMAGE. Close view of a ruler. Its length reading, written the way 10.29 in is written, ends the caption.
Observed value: 12.375 in
